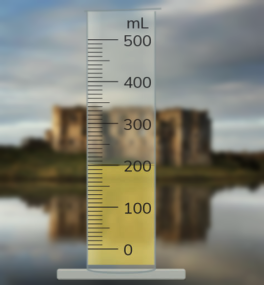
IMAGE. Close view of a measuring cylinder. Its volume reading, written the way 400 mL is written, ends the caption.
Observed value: 200 mL
